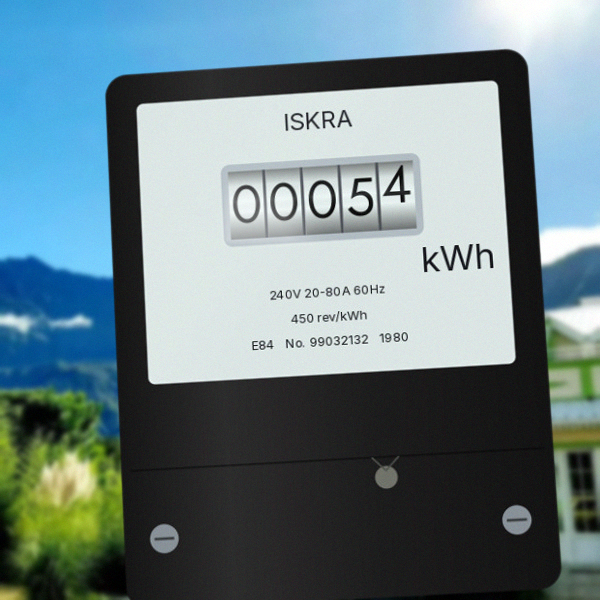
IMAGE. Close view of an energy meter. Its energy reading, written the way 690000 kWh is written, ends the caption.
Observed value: 54 kWh
